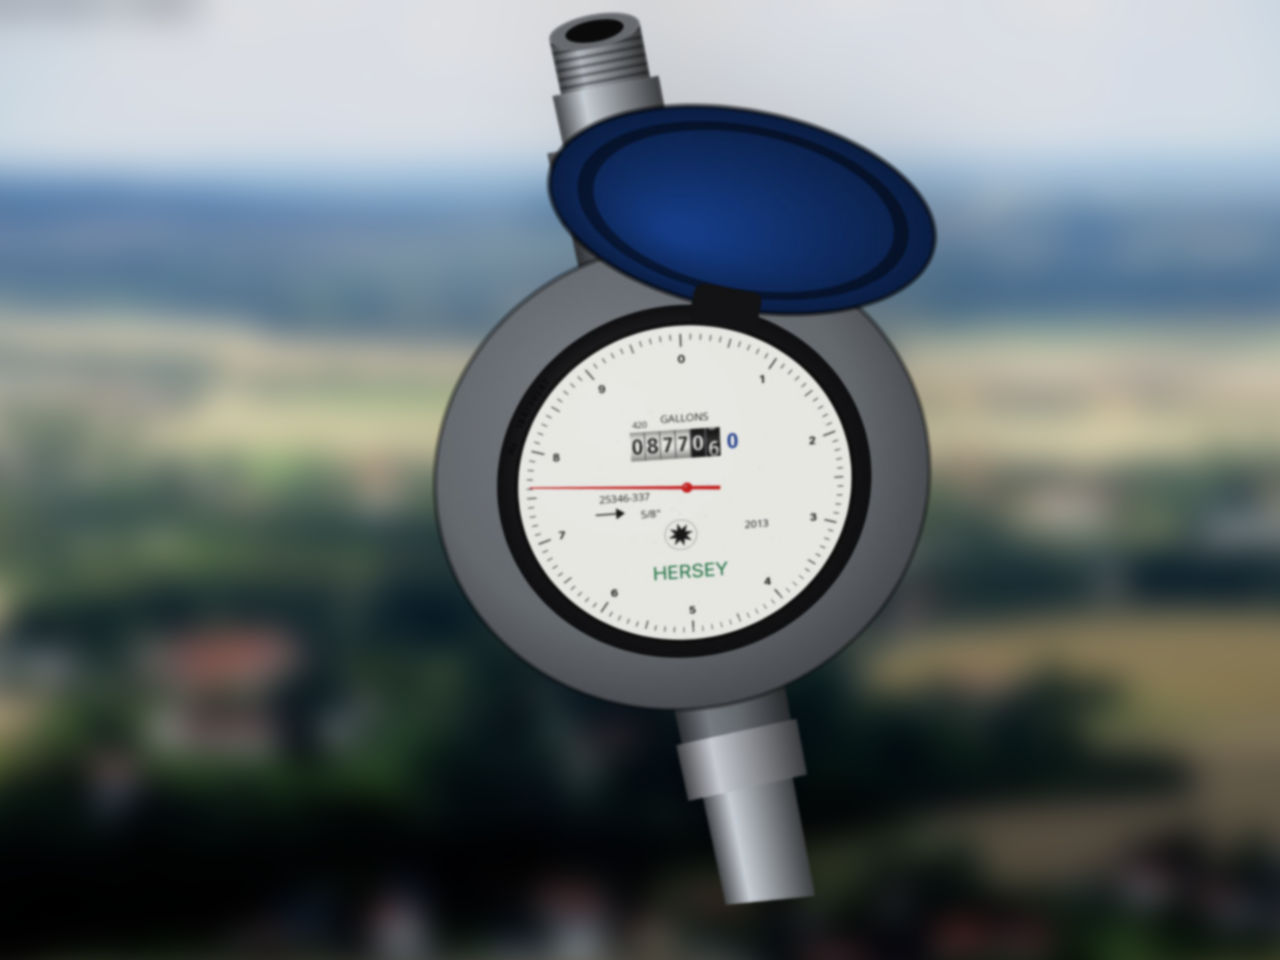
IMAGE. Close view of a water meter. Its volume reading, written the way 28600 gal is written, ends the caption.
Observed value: 877057.6 gal
